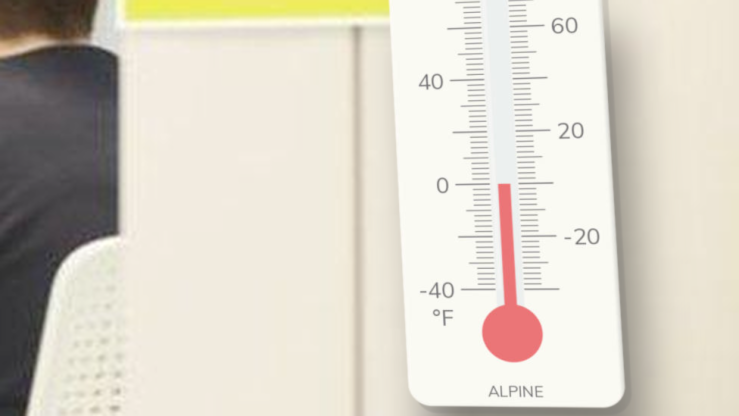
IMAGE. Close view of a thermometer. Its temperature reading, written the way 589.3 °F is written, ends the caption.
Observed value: 0 °F
